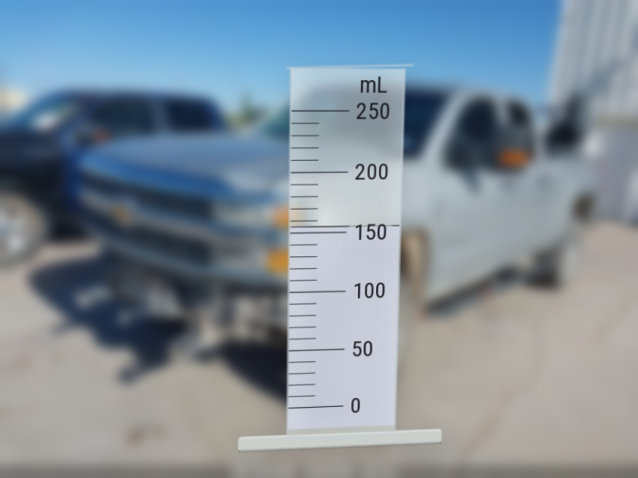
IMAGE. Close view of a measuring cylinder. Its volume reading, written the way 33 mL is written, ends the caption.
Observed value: 155 mL
